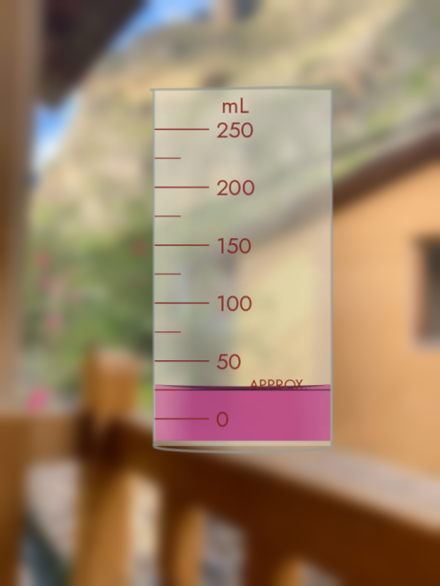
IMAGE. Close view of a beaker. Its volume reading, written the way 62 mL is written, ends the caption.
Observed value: 25 mL
